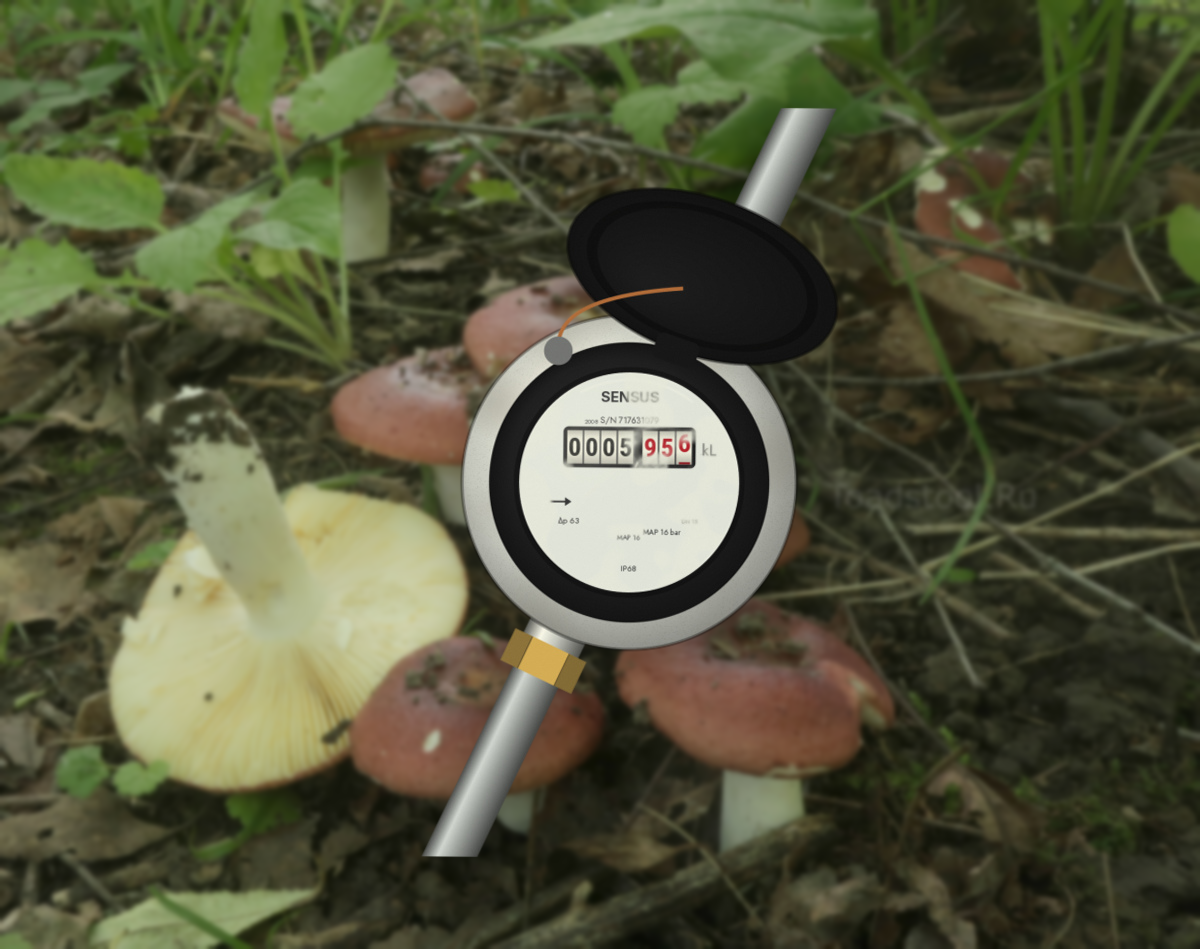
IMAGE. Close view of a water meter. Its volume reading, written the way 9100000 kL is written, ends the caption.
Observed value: 5.956 kL
